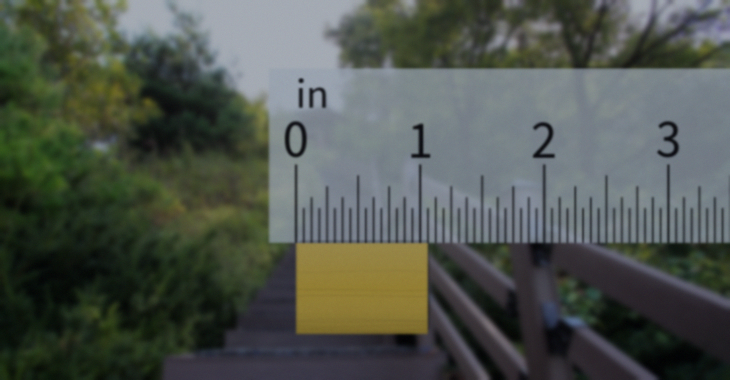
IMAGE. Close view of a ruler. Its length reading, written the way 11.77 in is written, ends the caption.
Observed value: 1.0625 in
